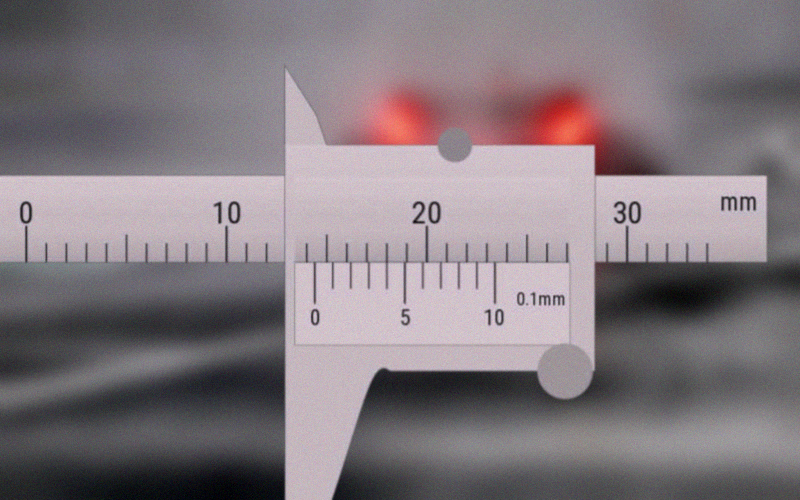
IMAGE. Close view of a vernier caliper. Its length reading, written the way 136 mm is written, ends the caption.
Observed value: 14.4 mm
